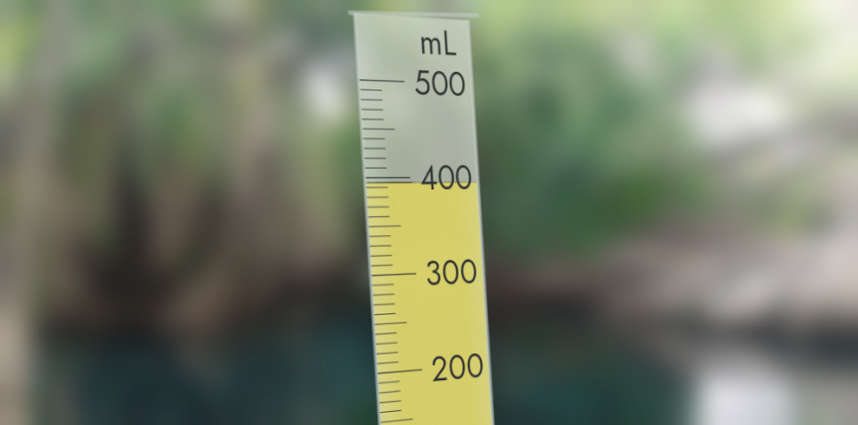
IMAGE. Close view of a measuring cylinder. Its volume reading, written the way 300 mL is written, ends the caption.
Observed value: 395 mL
